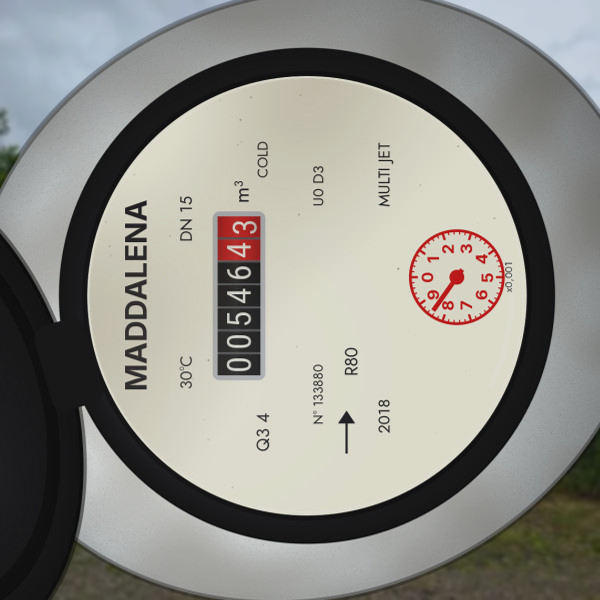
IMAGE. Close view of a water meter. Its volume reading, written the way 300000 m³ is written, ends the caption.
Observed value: 546.428 m³
